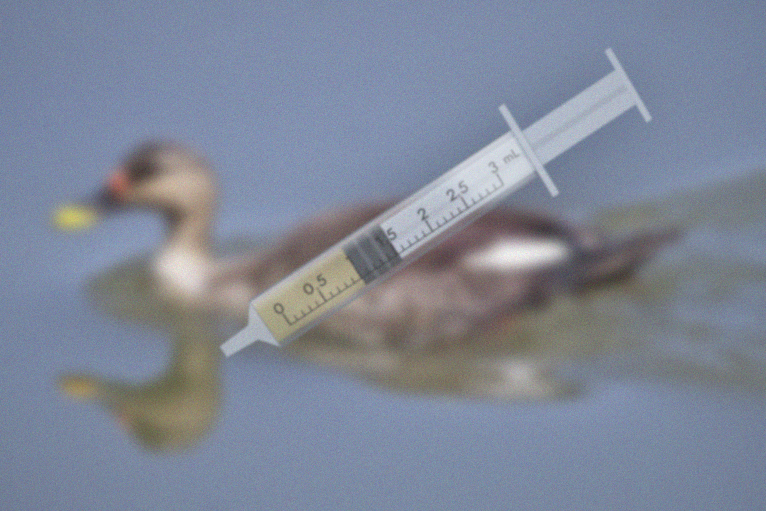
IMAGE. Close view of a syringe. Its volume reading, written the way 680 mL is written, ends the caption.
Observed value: 1 mL
